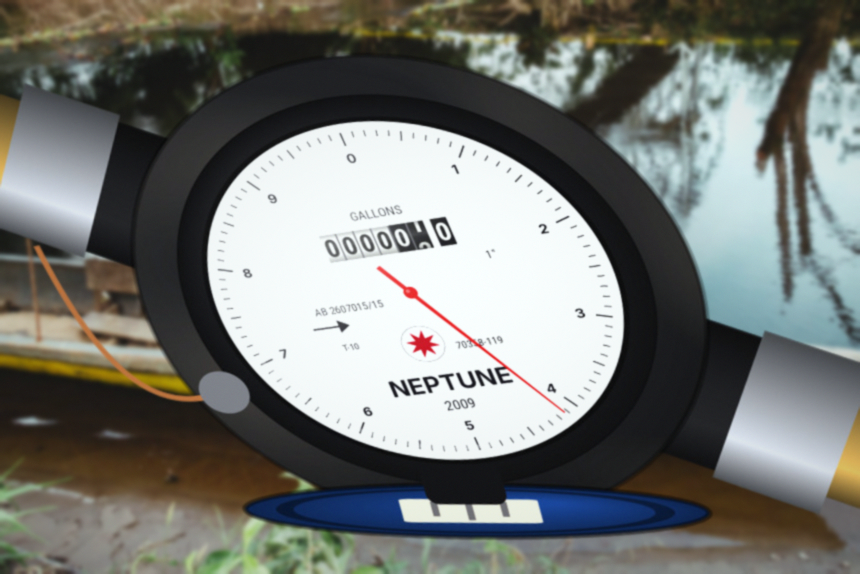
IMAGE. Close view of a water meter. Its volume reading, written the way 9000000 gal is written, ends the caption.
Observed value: 14.1 gal
